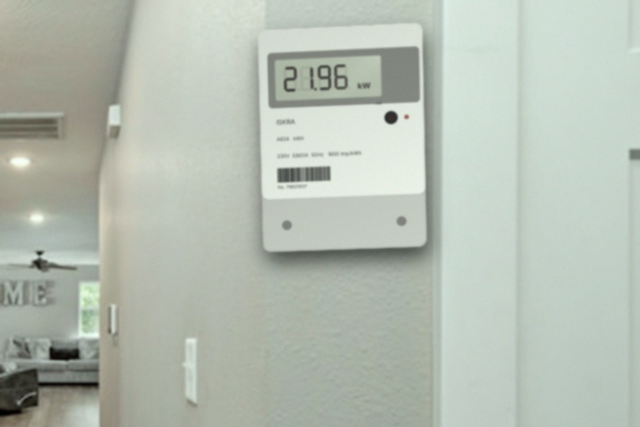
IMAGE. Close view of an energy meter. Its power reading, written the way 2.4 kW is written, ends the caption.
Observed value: 21.96 kW
